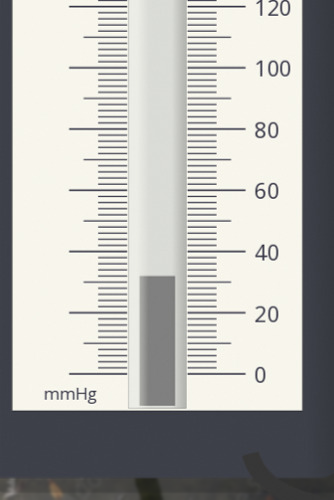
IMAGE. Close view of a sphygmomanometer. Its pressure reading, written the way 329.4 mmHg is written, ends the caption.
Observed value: 32 mmHg
